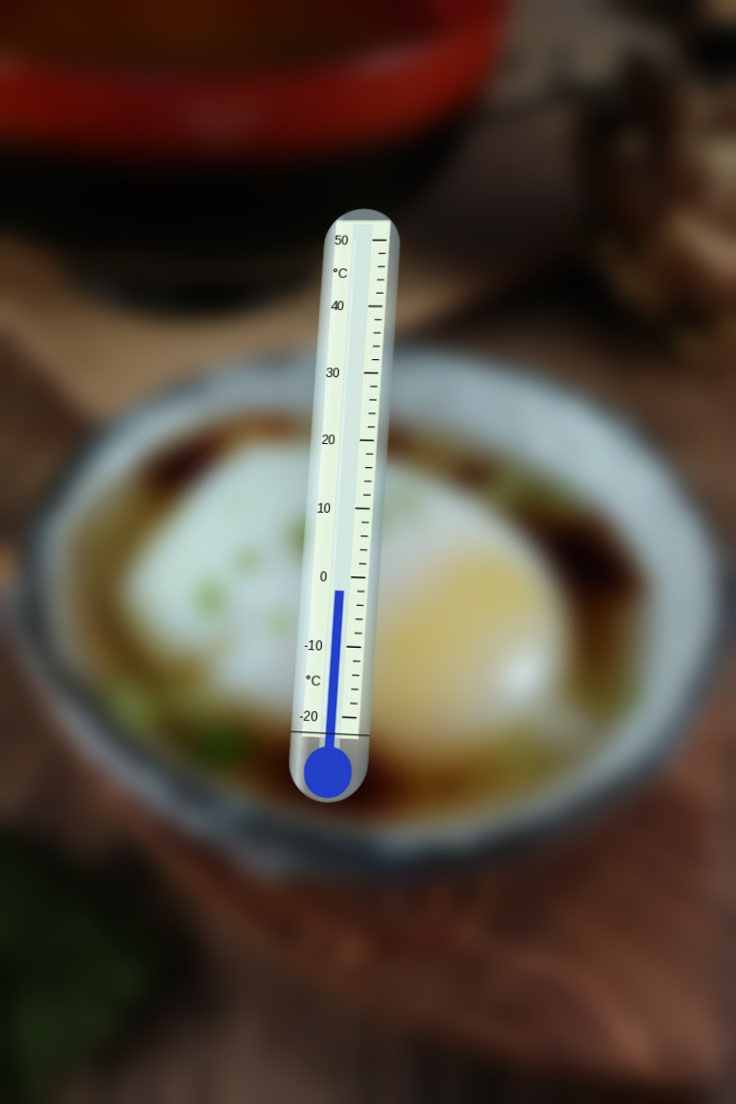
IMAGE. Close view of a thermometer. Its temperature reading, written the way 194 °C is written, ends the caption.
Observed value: -2 °C
